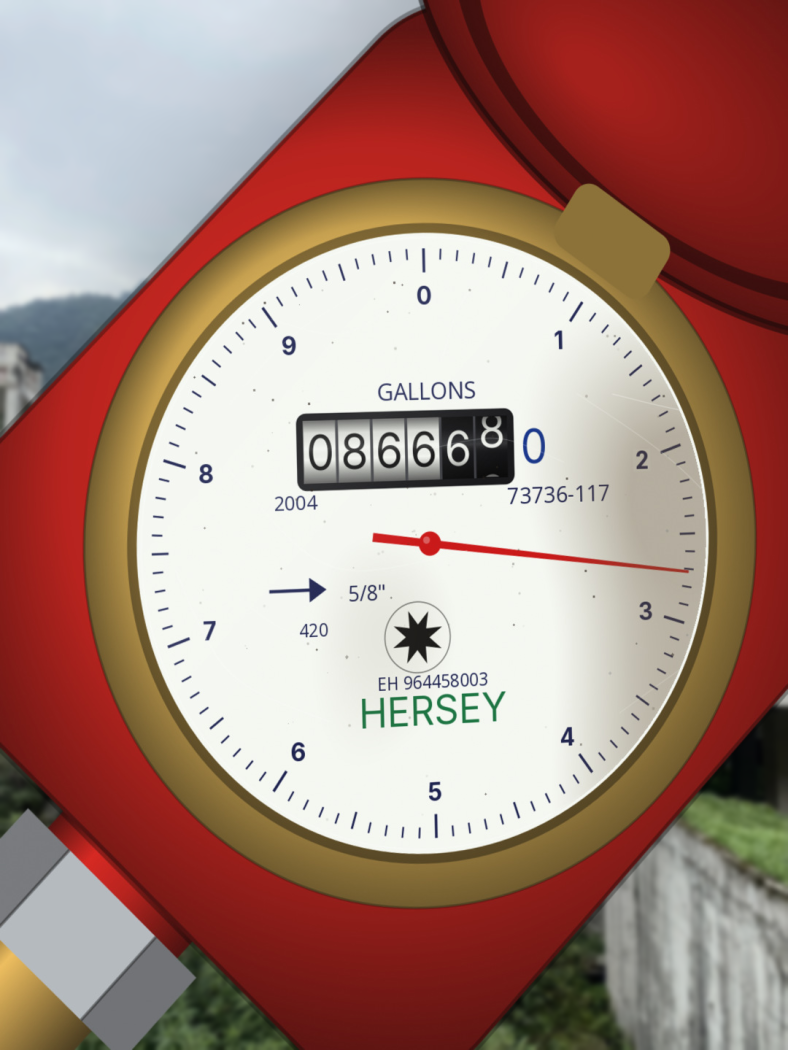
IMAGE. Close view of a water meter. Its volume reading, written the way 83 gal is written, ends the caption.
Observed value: 866682.7 gal
